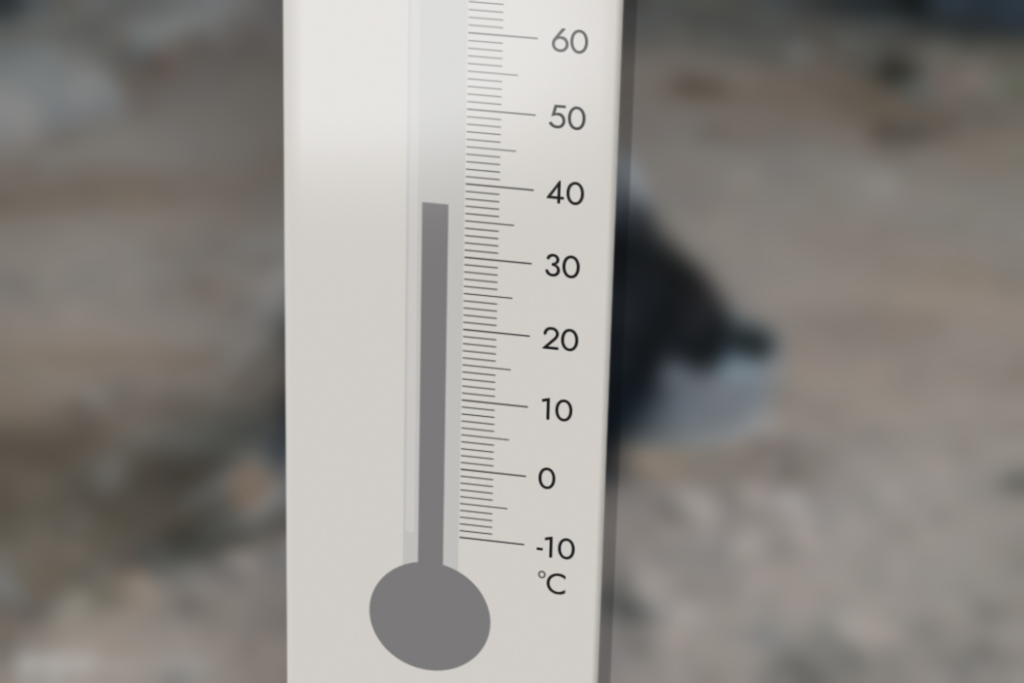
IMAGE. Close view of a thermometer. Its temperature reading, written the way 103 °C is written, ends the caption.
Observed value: 37 °C
